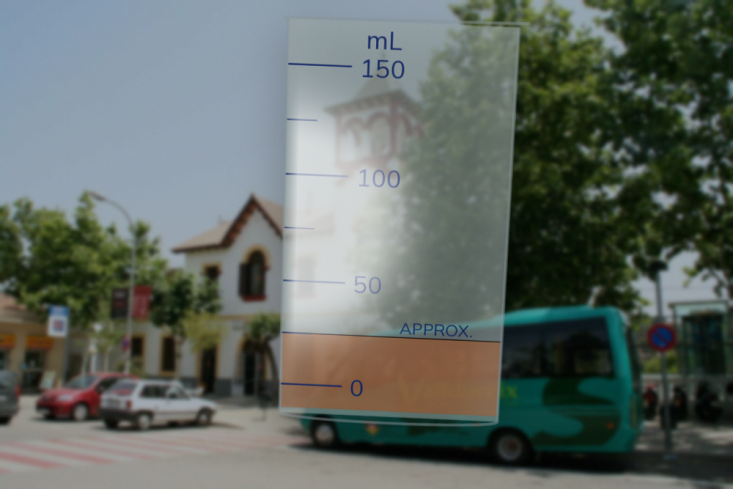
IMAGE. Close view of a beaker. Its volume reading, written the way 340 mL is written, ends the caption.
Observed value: 25 mL
